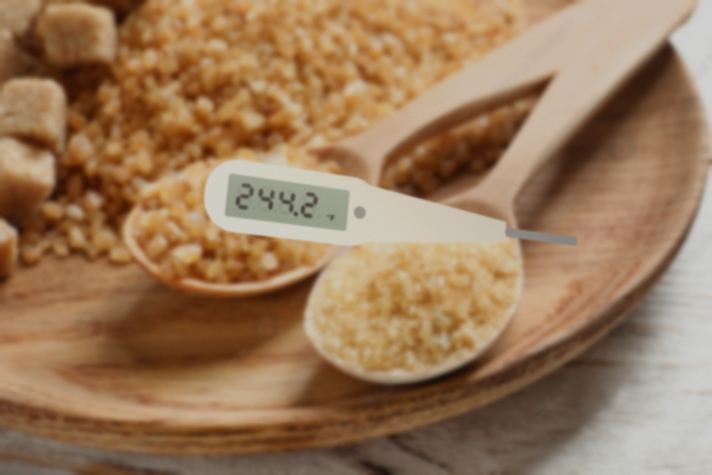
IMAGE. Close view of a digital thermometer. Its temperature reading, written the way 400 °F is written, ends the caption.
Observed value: 244.2 °F
